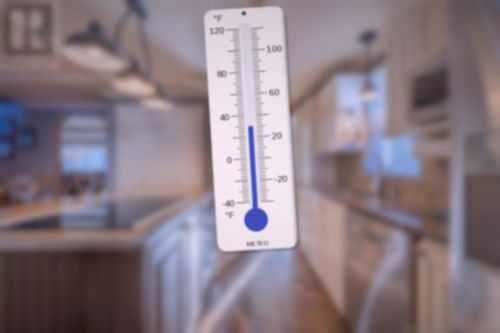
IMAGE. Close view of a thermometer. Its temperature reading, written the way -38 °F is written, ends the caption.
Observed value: 30 °F
